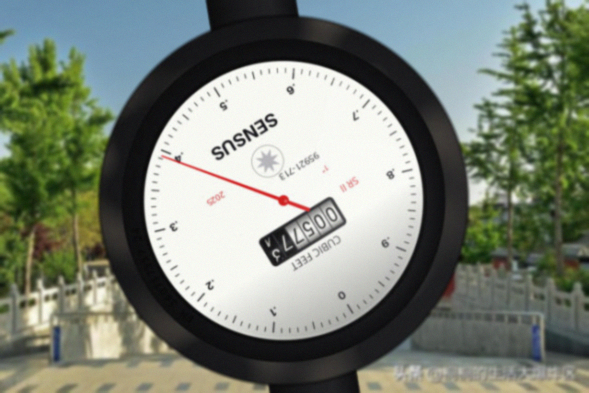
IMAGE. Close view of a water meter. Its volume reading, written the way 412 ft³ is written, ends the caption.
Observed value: 5773.39 ft³
